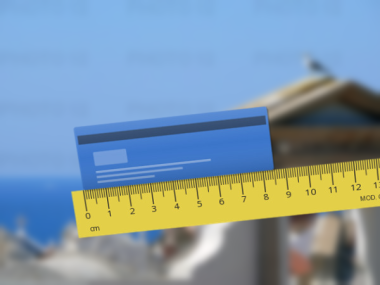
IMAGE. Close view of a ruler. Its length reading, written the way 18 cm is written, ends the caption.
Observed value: 8.5 cm
